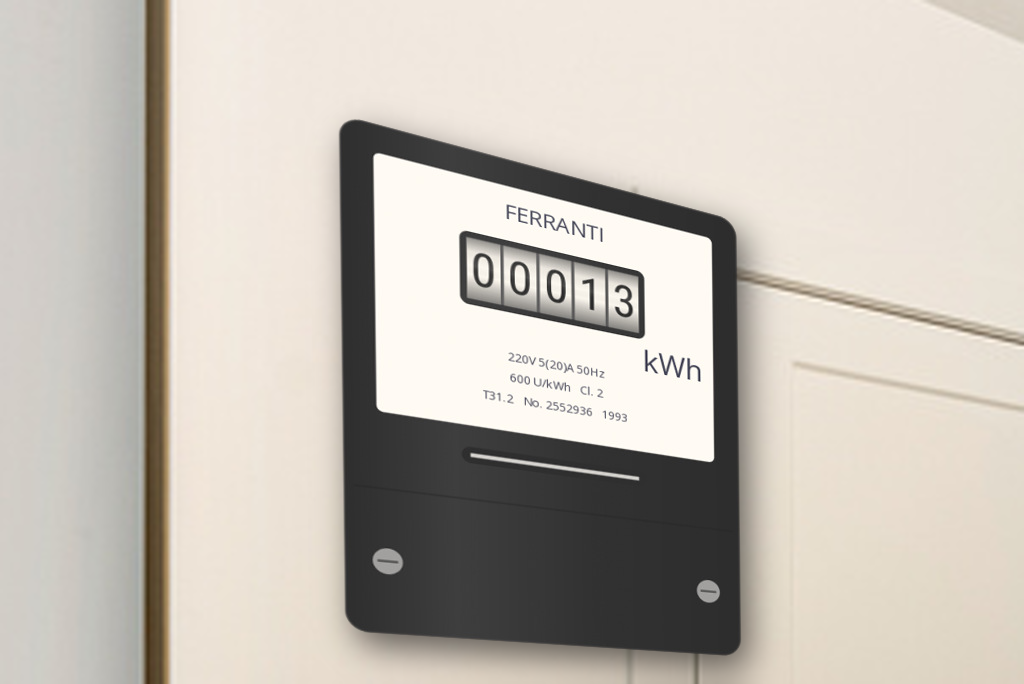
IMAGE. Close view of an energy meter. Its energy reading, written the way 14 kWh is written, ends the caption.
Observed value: 13 kWh
